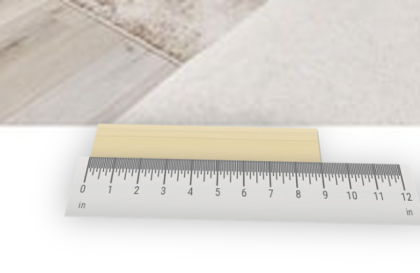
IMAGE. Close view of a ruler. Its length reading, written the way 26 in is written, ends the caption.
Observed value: 9 in
